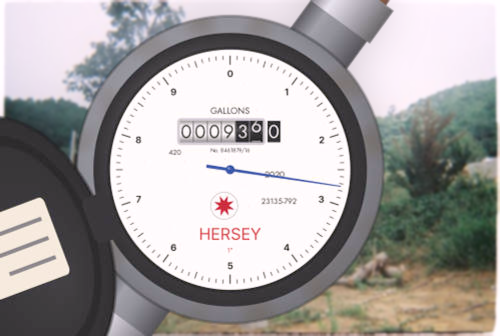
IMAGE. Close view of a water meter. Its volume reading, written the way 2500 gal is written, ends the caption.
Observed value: 9362.7 gal
